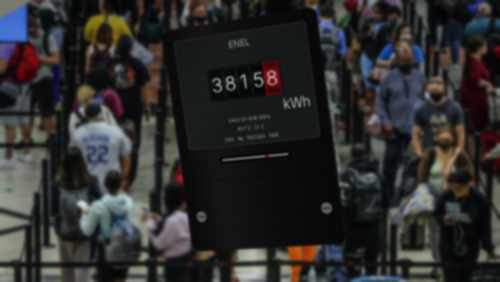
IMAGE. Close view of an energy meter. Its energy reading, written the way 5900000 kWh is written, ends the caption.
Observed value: 3815.8 kWh
